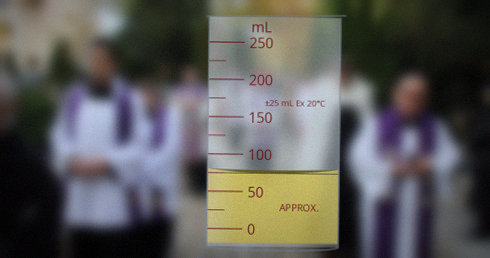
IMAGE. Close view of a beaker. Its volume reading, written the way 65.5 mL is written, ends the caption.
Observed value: 75 mL
